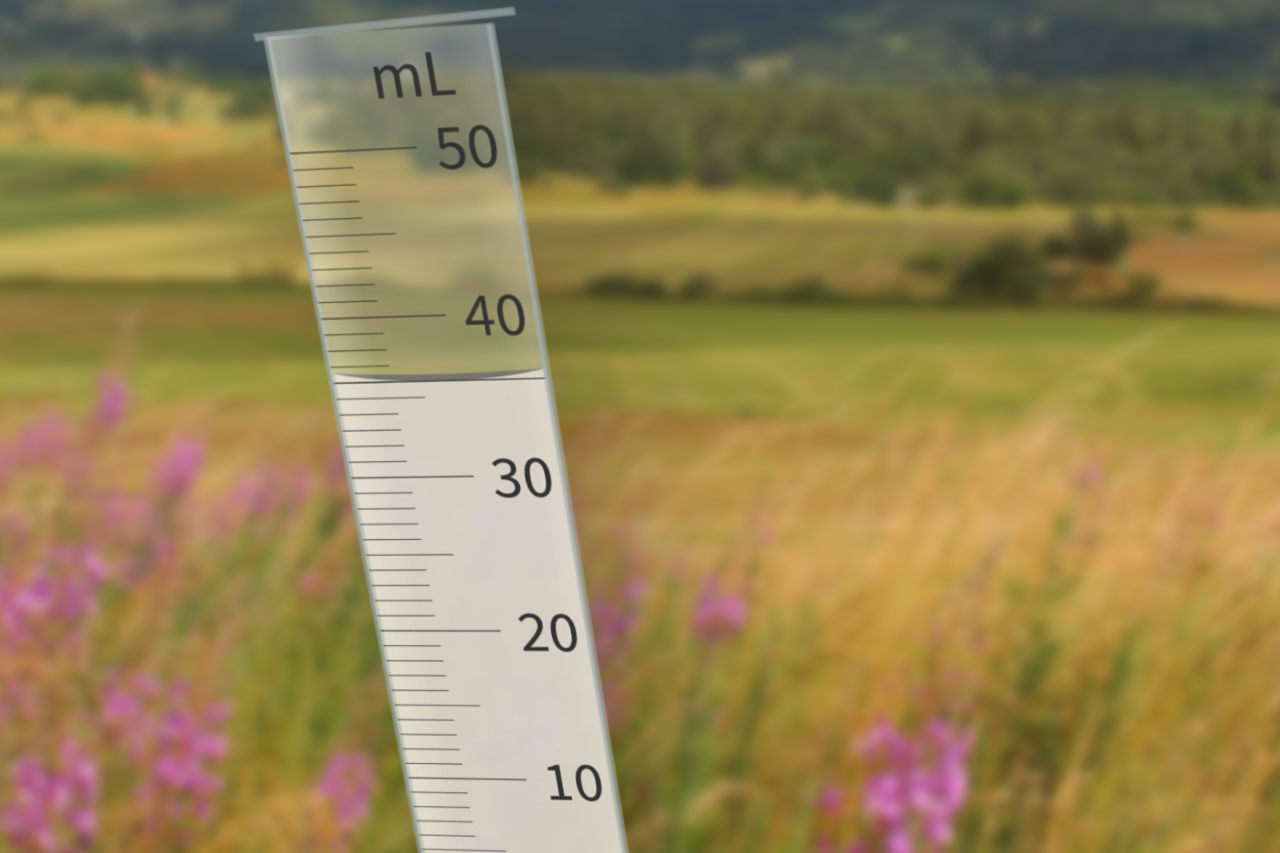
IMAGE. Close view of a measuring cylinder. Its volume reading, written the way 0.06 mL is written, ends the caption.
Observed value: 36 mL
